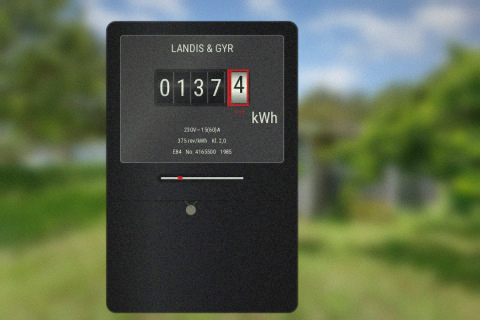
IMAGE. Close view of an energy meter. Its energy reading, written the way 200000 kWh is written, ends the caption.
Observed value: 137.4 kWh
